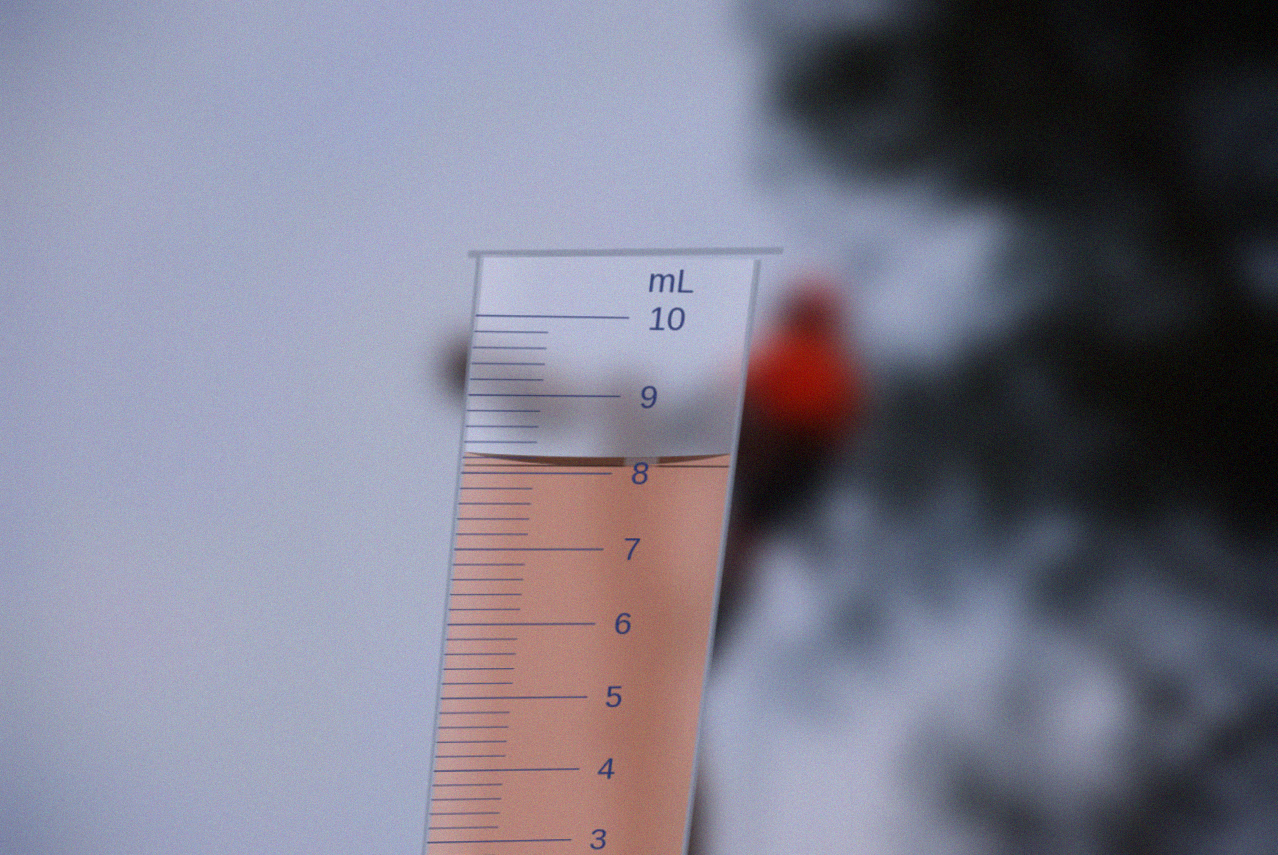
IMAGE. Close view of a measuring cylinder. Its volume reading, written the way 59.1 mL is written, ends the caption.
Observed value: 8.1 mL
